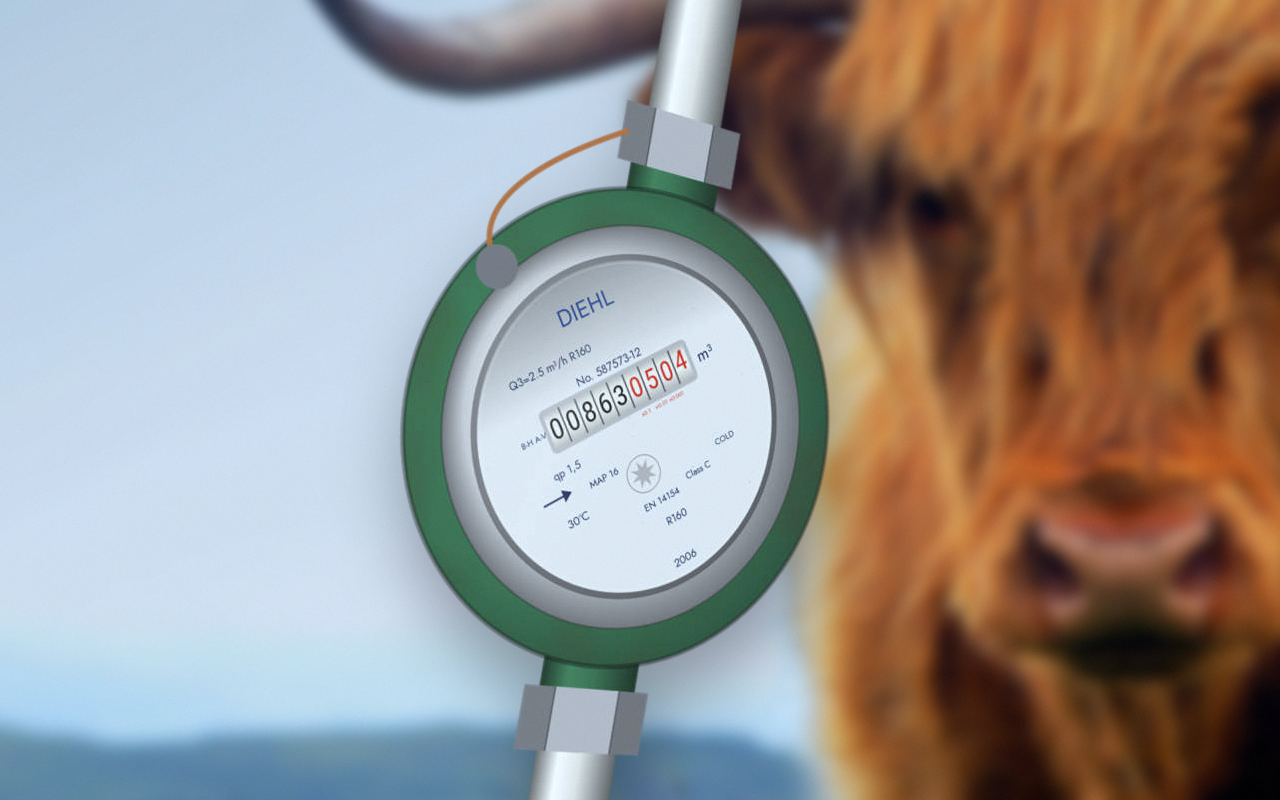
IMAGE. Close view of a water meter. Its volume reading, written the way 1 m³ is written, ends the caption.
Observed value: 863.0504 m³
